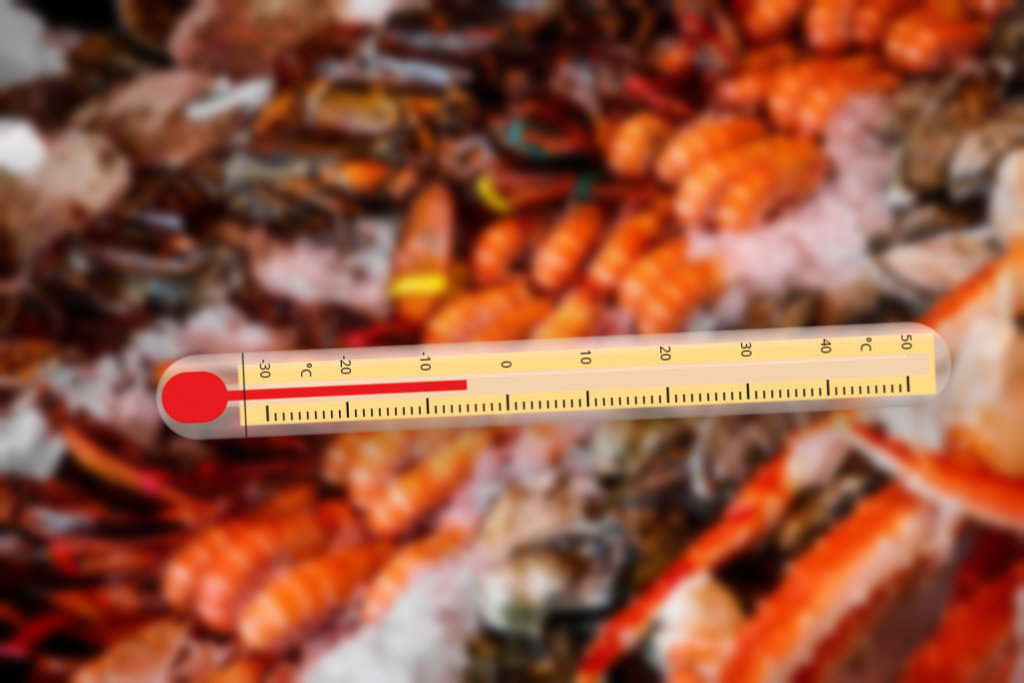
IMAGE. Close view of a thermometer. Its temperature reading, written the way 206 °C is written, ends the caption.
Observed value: -5 °C
